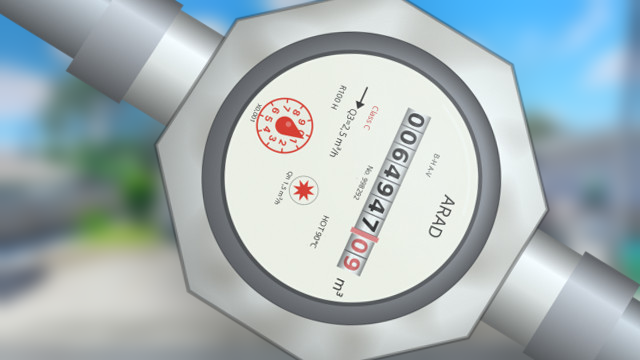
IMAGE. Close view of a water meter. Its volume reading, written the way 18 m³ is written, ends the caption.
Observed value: 64947.090 m³
